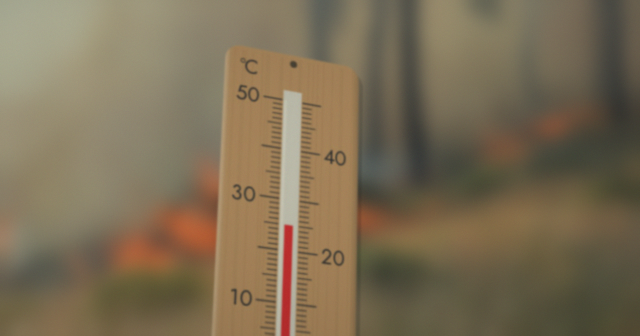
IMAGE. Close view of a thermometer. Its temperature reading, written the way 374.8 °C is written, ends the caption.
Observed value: 25 °C
